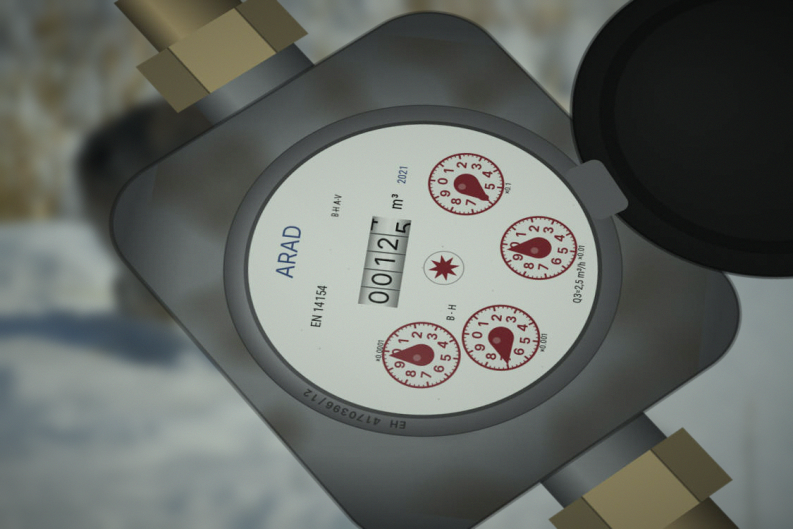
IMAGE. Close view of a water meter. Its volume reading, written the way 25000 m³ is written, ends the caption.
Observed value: 124.5969 m³
